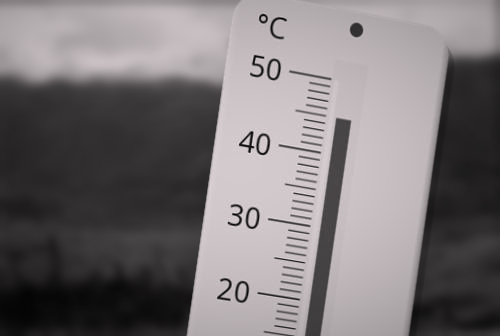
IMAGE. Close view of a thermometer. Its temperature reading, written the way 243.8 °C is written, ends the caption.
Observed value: 45 °C
